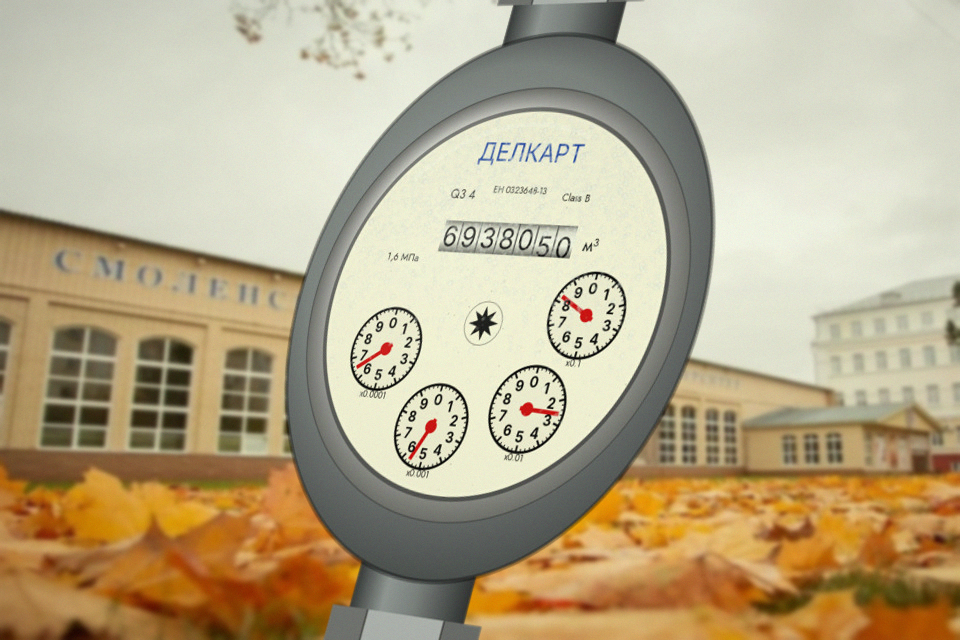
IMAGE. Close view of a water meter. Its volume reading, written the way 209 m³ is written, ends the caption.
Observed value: 6938049.8256 m³
